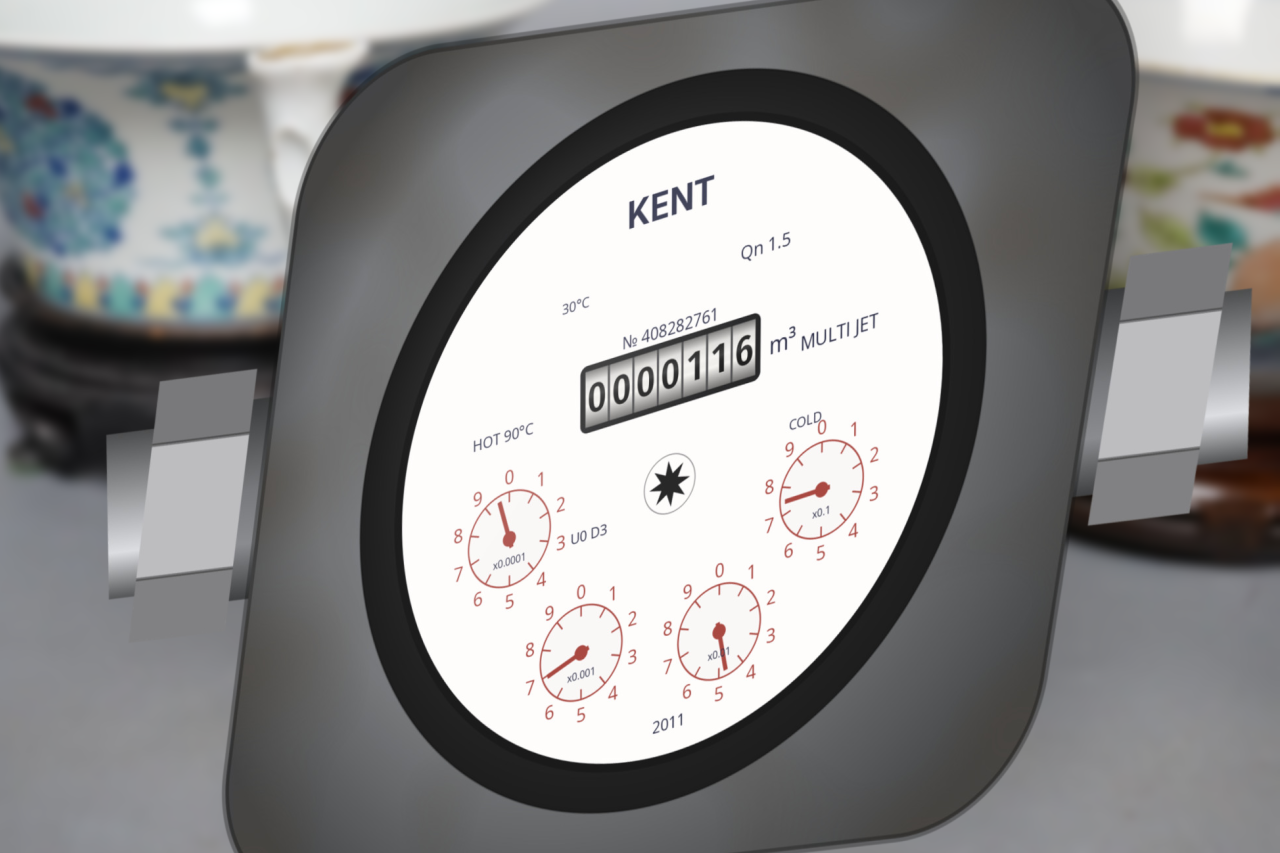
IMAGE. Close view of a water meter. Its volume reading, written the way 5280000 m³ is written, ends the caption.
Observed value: 116.7469 m³
